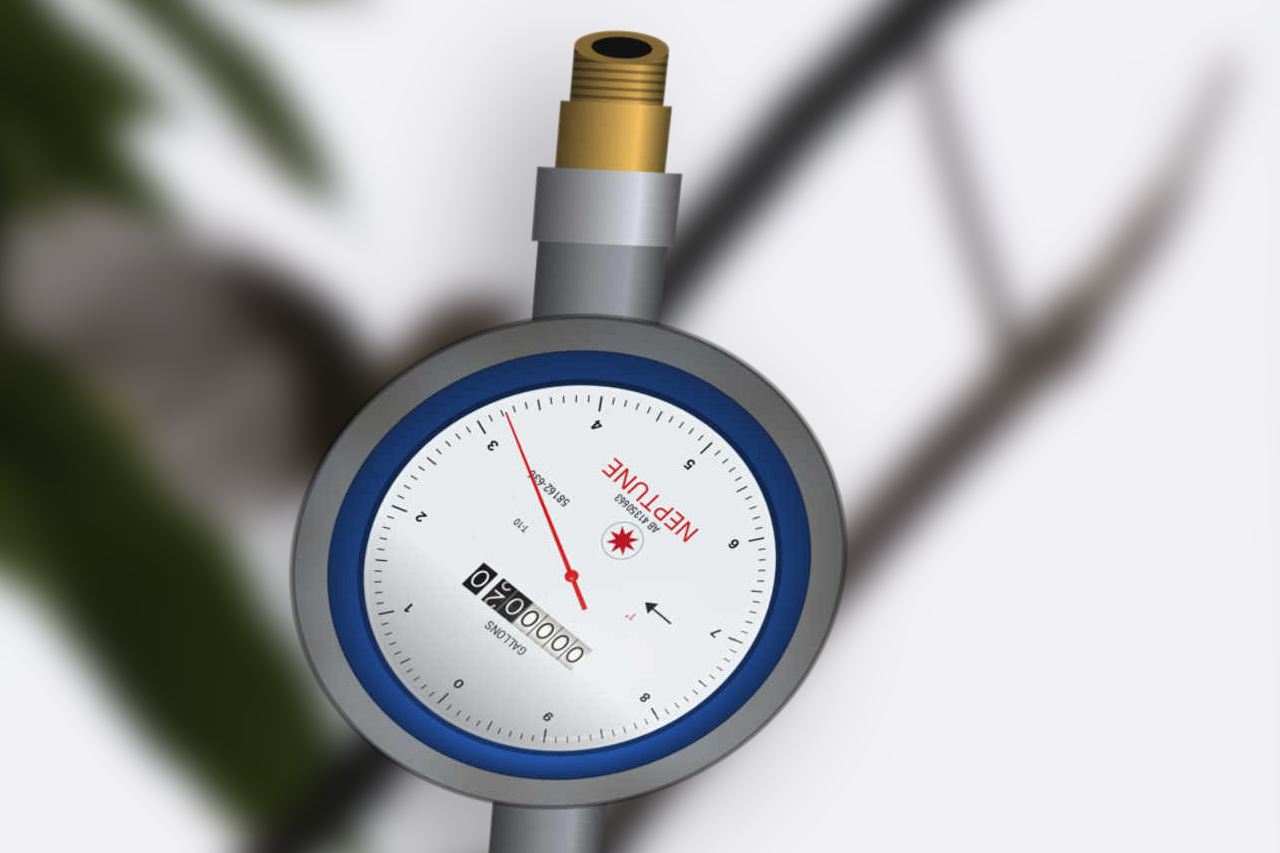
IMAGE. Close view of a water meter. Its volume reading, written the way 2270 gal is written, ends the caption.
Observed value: 23.2 gal
